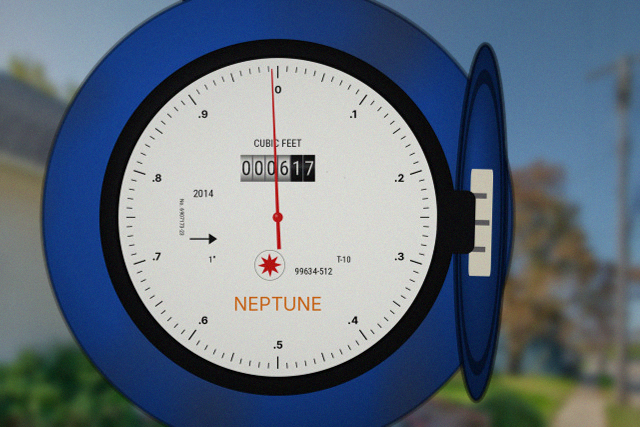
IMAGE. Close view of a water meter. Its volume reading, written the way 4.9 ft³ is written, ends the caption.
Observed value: 616.99 ft³
